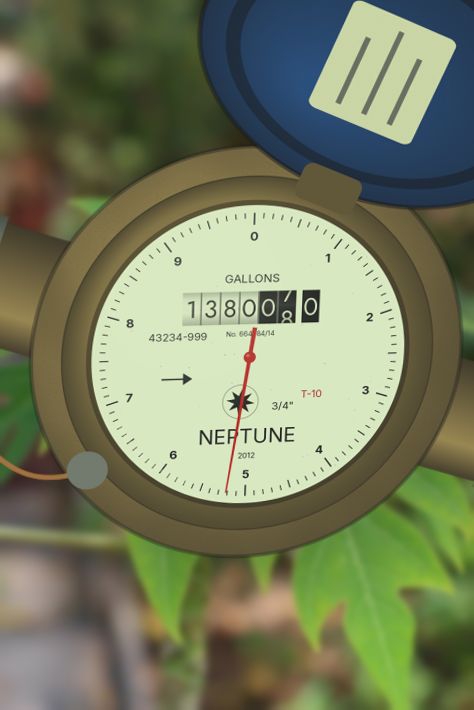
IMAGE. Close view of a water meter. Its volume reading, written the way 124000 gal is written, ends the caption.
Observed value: 1380075.2 gal
